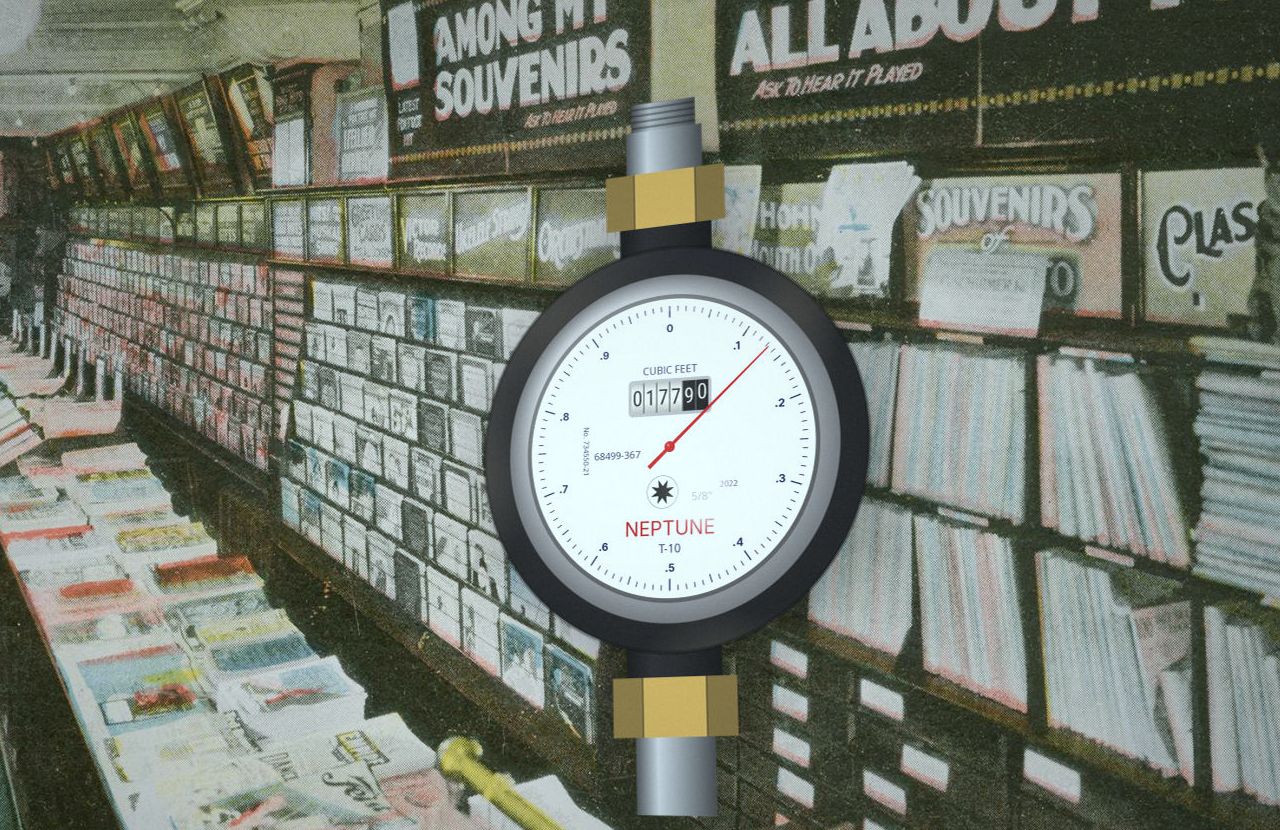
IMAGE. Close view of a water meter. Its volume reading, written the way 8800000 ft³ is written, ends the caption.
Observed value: 17790.13 ft³
